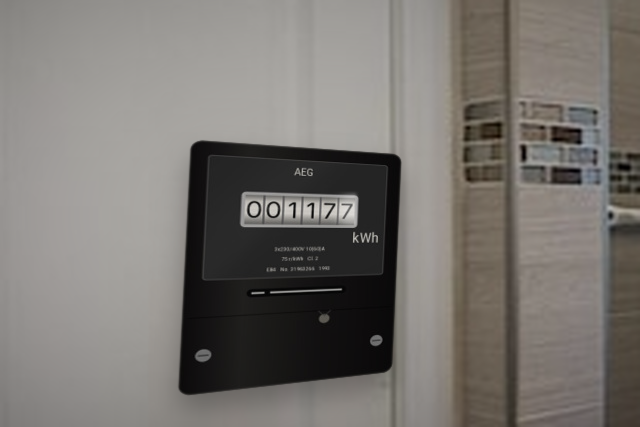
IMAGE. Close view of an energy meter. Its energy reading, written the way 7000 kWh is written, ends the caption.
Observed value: 1177 kWh
